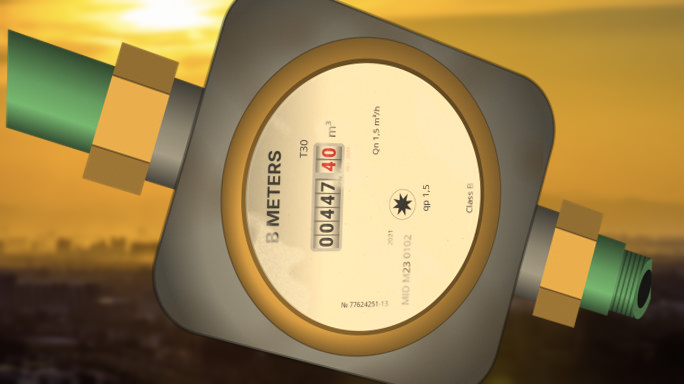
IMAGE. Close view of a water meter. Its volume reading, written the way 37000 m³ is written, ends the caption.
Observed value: 447.40 m³
